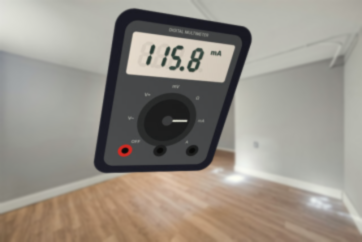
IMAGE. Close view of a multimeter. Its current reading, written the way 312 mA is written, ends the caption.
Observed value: 115.8 mA
